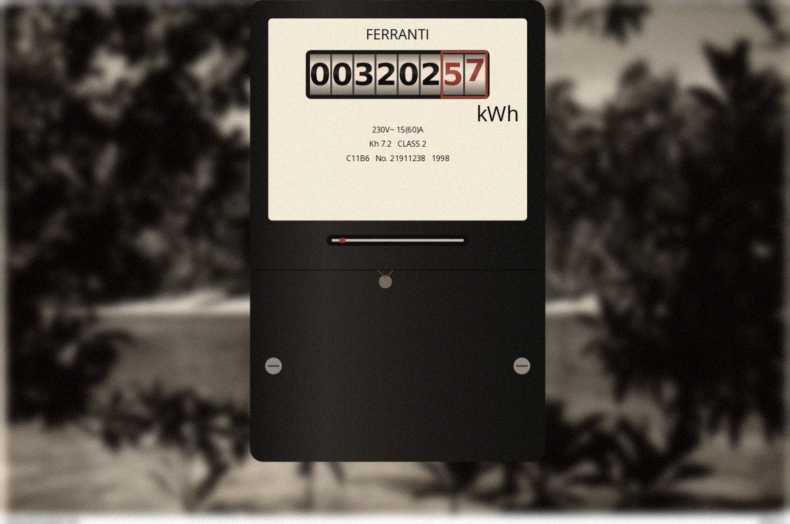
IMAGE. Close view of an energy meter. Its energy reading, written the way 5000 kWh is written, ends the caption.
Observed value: 3202.57 kWh
